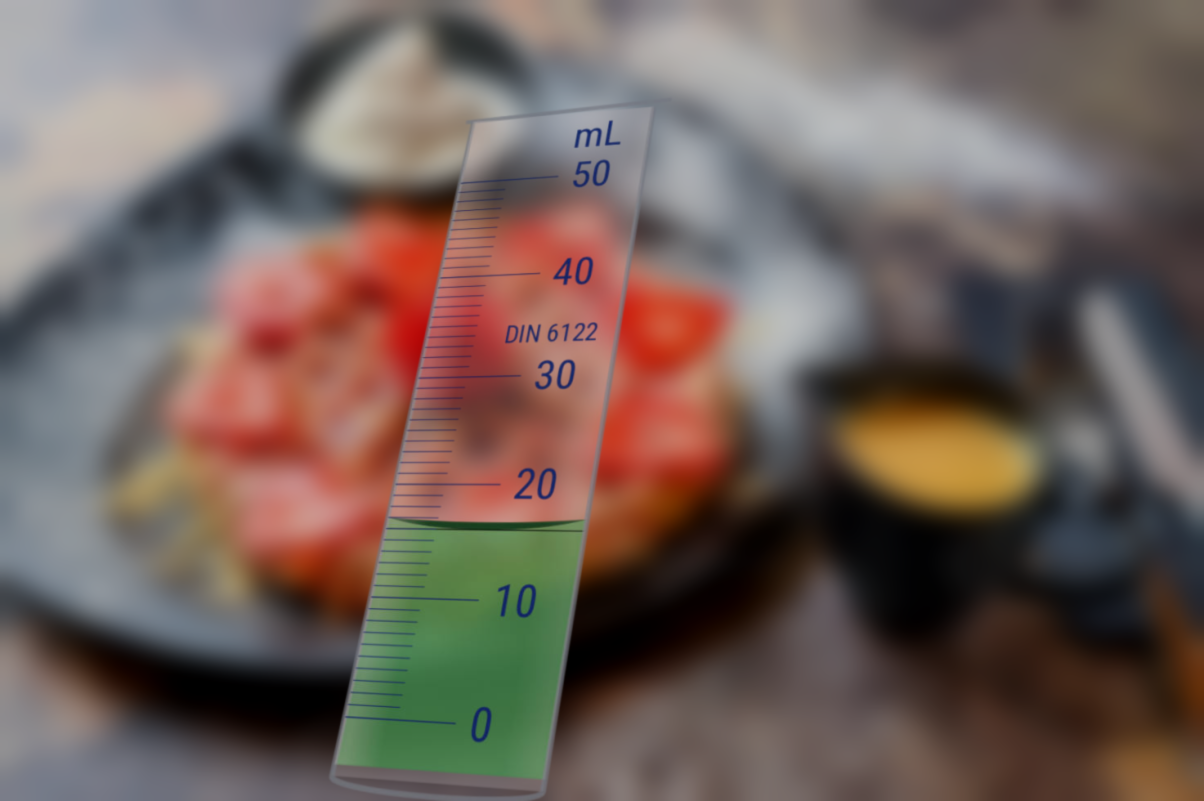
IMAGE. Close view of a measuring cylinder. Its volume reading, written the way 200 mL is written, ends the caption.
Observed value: 16 mL
